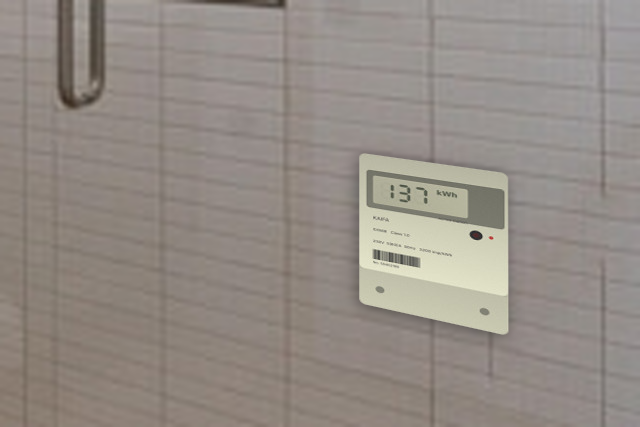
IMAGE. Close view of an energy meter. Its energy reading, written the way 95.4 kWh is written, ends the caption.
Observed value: 137 kWh
